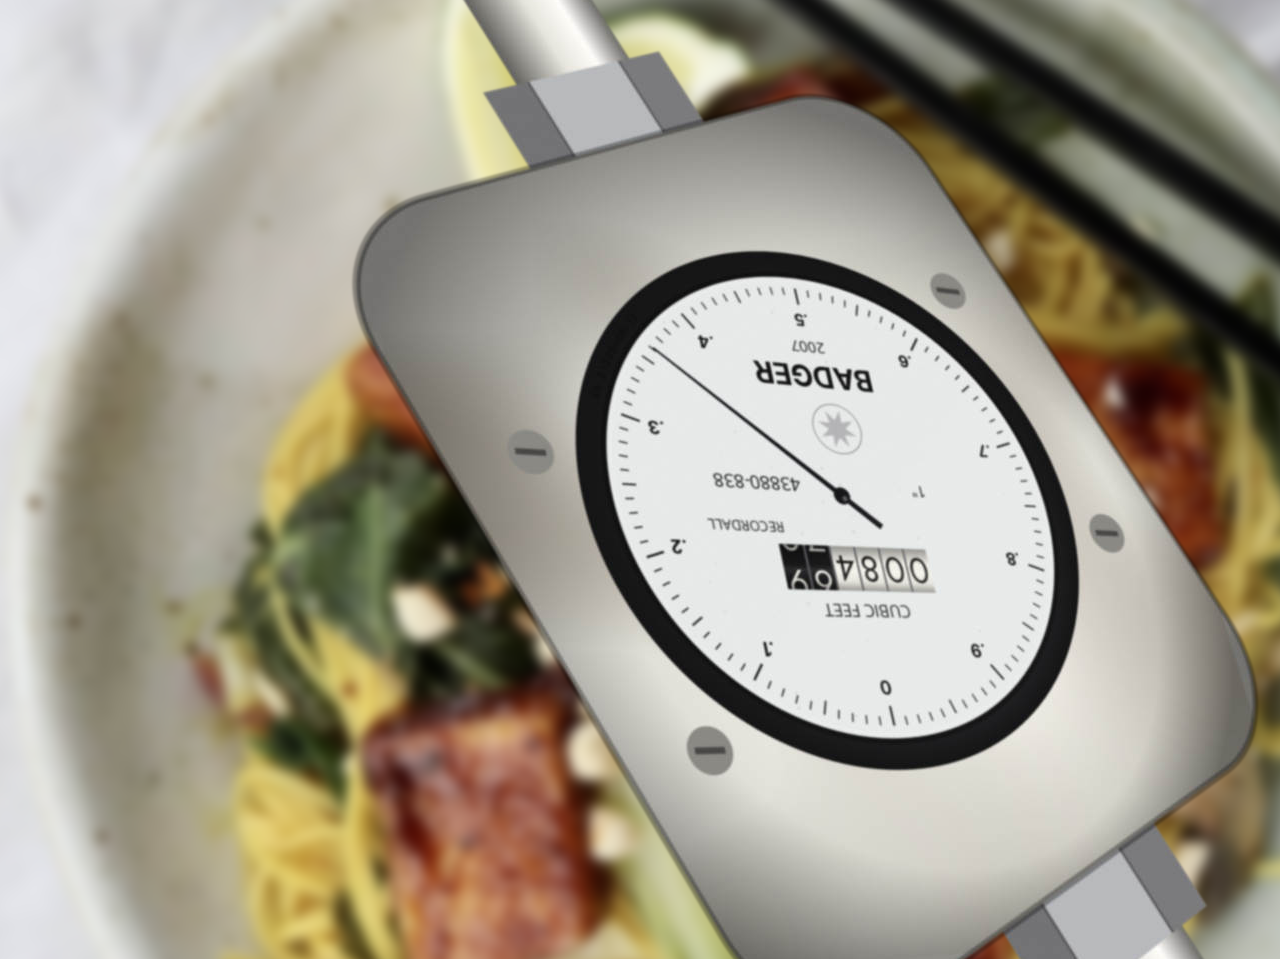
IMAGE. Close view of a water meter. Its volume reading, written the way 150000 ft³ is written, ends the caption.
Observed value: 8469.36 ft³
